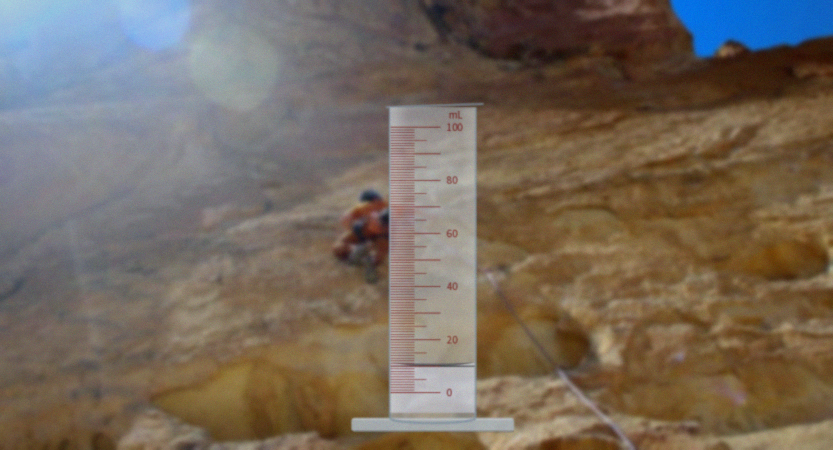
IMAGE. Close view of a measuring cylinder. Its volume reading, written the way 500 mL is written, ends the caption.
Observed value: 10 mL
